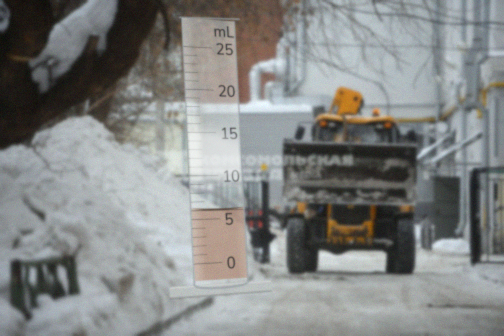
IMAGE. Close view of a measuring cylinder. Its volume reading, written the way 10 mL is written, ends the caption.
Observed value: 6 mL
